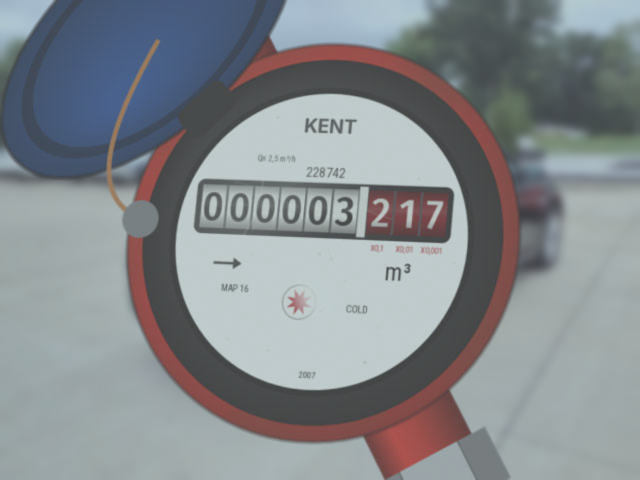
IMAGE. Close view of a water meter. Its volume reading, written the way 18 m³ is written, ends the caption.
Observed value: 3.217 m³
